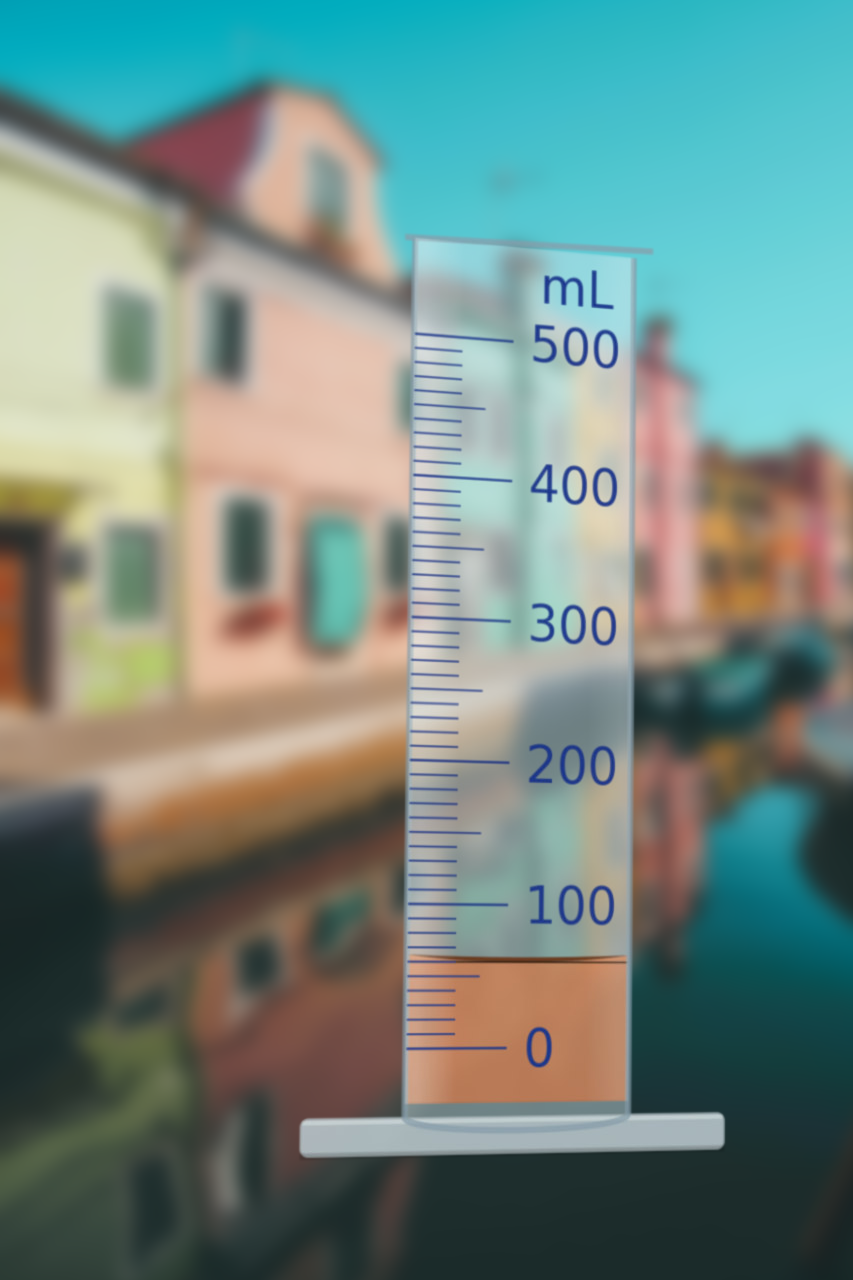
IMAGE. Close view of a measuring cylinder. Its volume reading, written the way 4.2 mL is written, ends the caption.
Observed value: 60 mL
